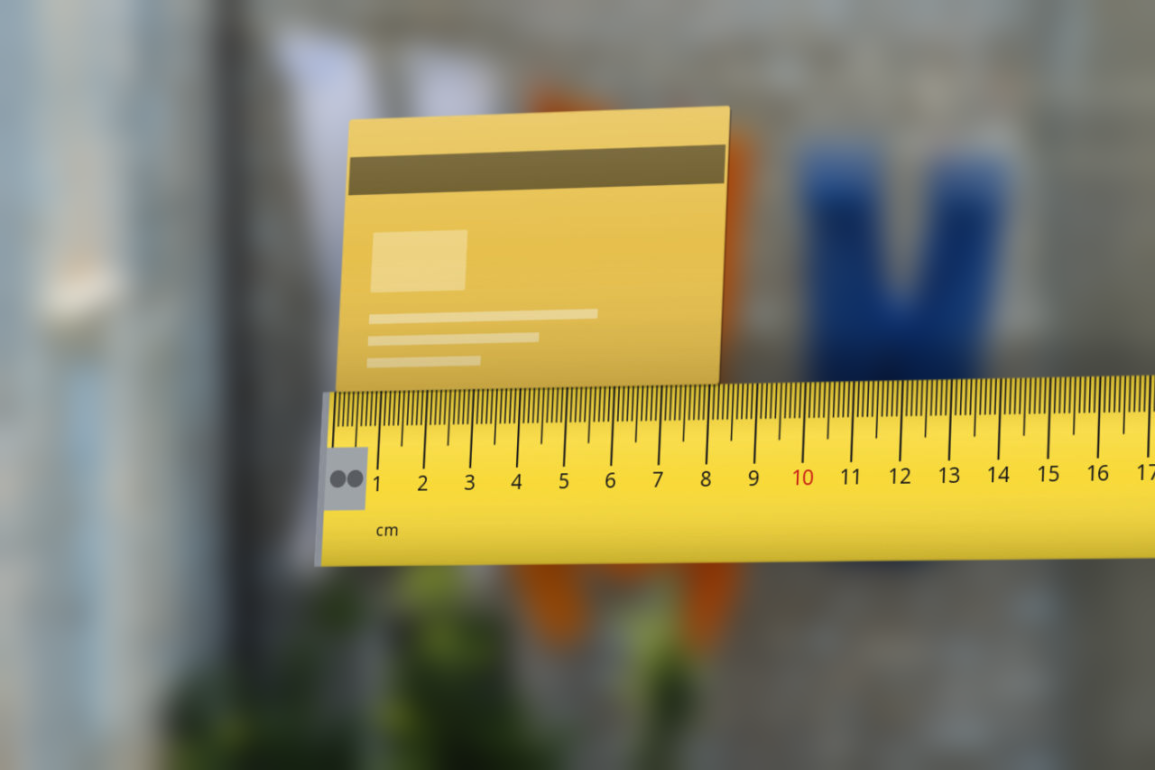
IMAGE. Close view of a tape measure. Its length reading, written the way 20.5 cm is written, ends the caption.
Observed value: 8.2 cm
